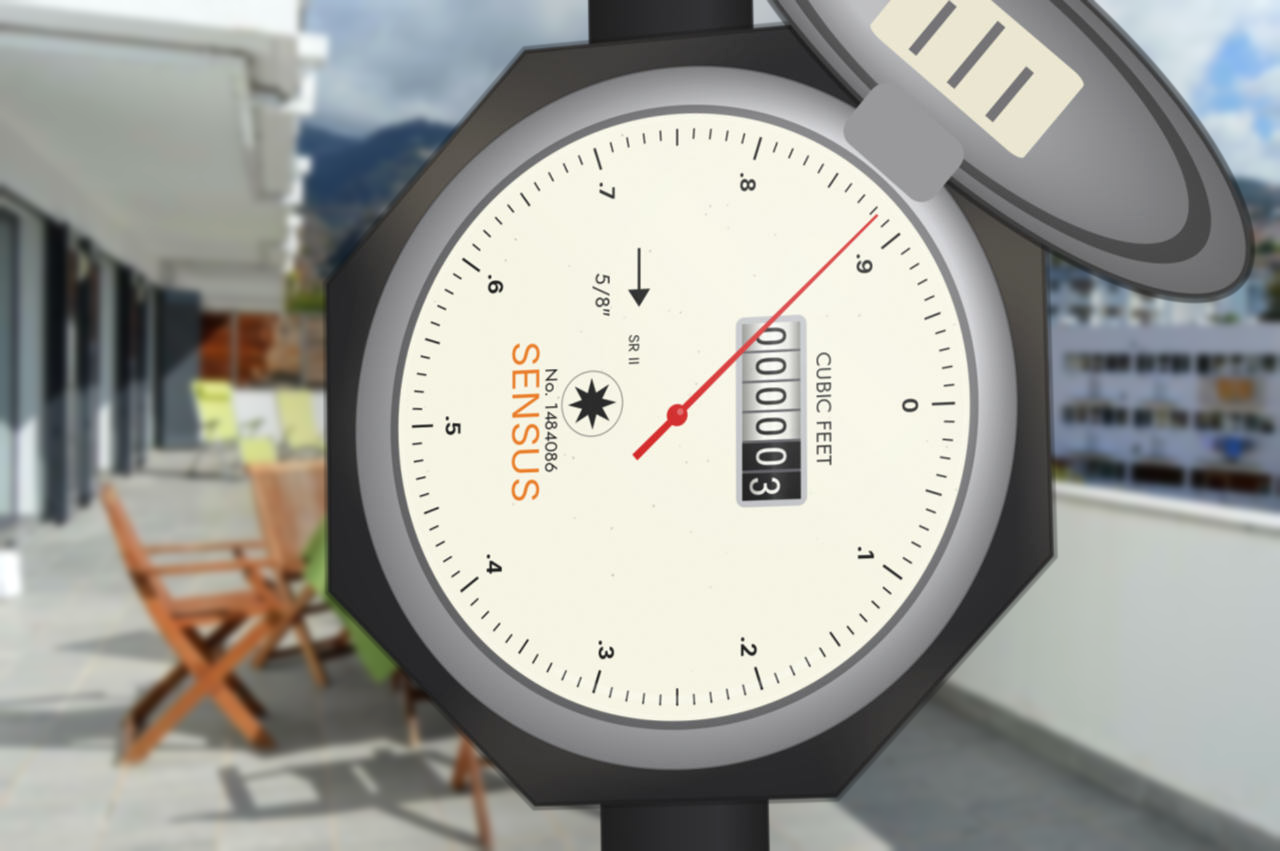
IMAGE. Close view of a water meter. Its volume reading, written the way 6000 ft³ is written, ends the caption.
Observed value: 2.88 ft³
